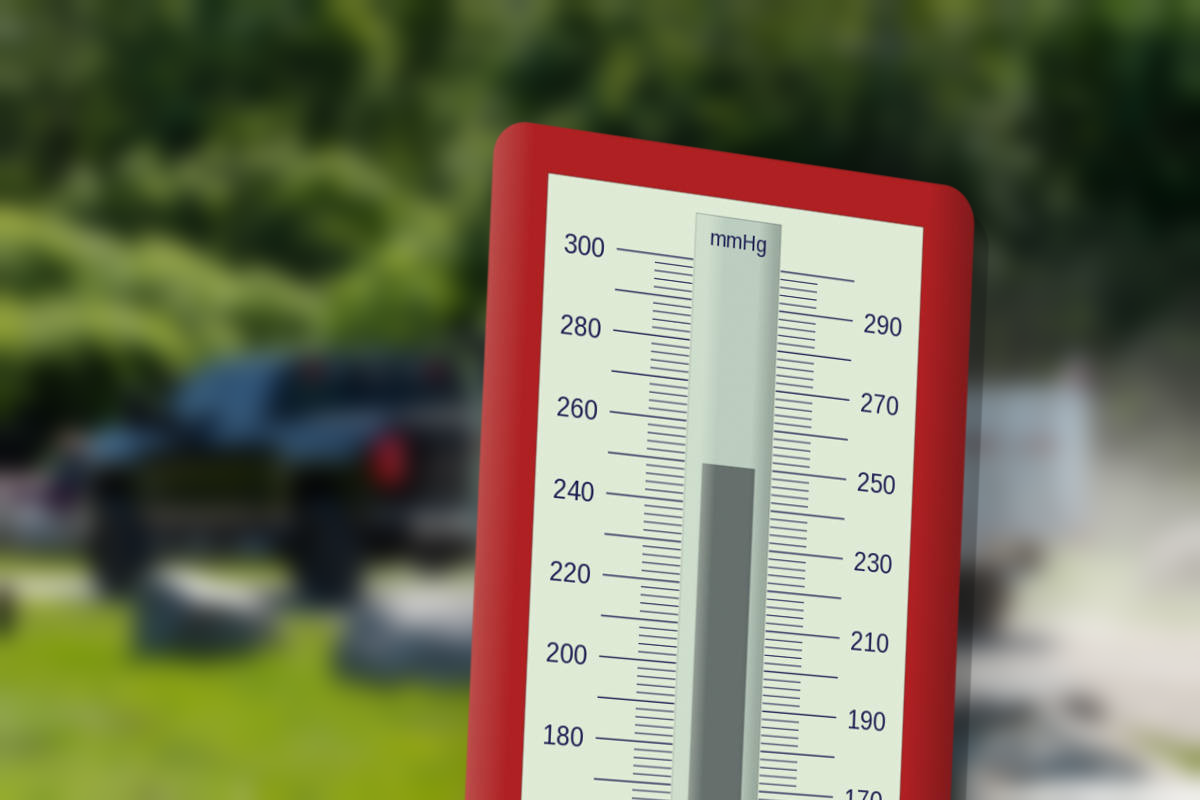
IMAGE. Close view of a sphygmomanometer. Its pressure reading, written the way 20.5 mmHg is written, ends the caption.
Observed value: 250 mmHg
